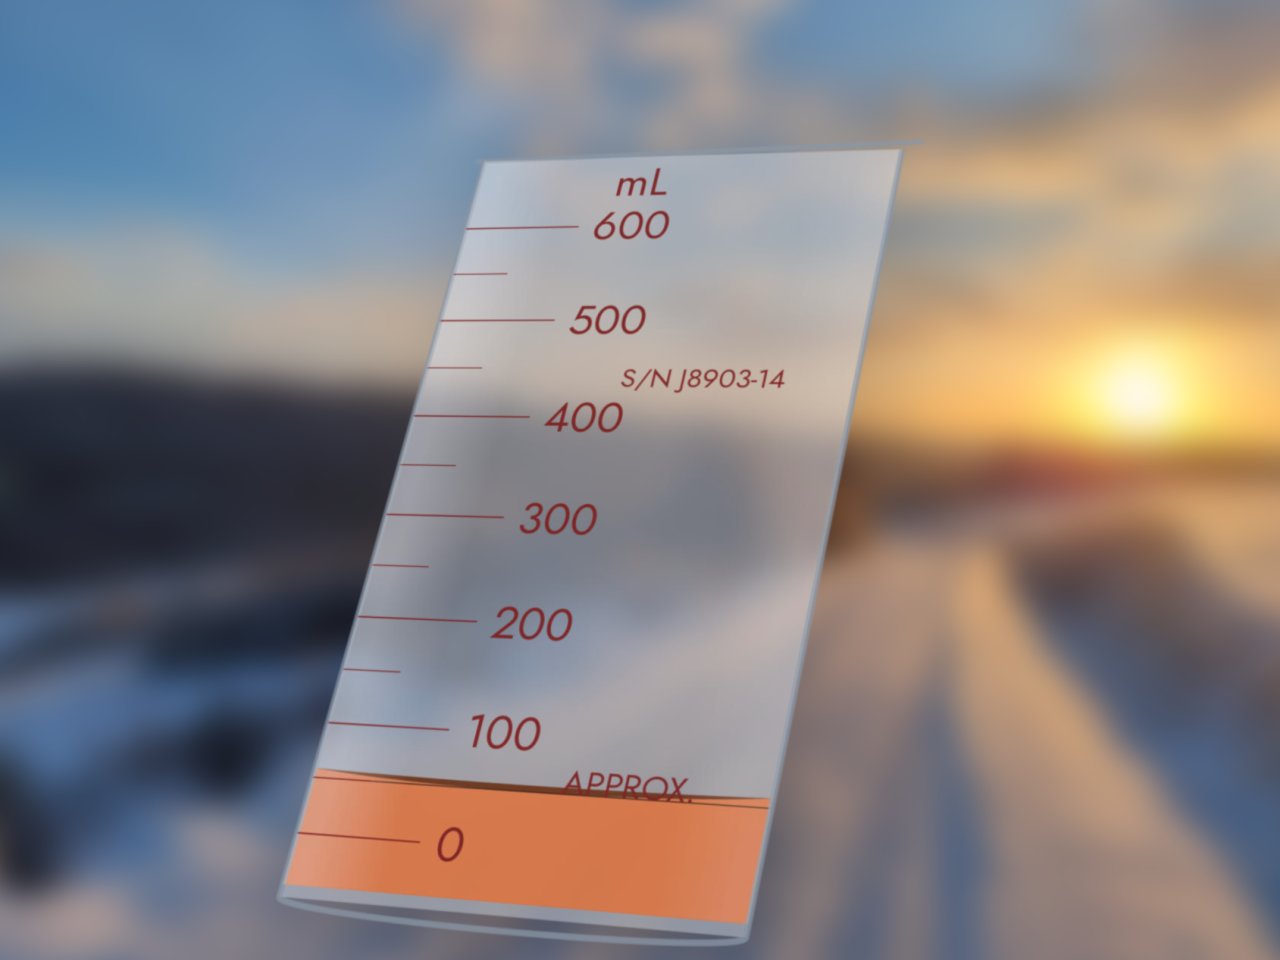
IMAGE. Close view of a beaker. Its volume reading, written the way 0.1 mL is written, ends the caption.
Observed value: 50 mL
